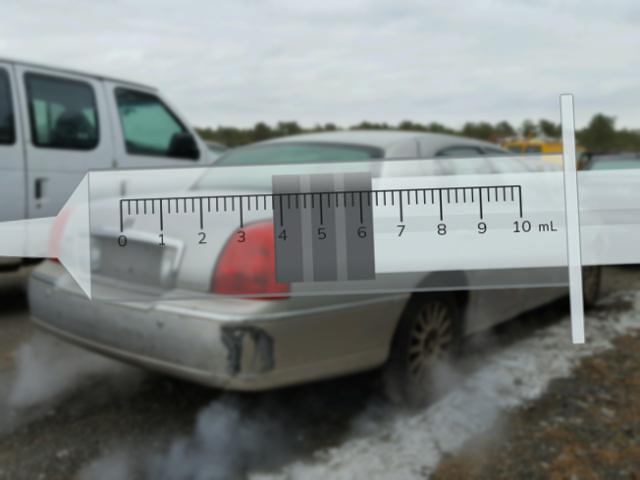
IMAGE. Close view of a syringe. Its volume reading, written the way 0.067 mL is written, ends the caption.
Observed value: 3.8 mL
